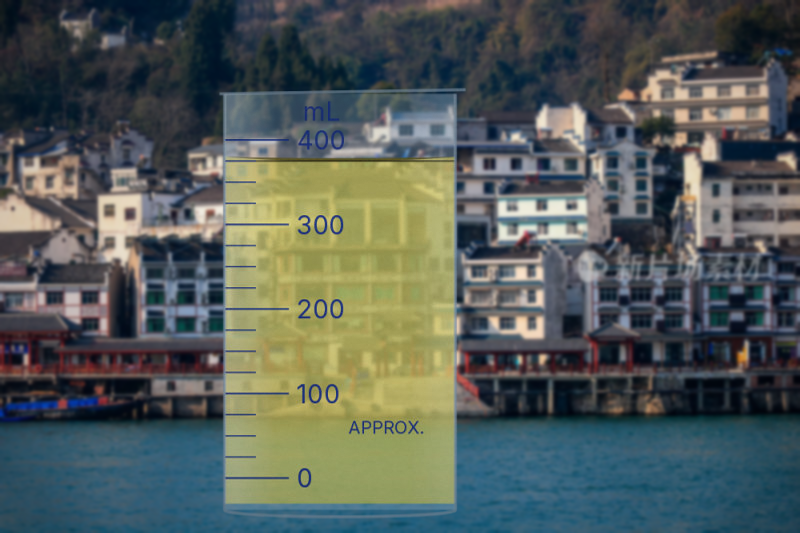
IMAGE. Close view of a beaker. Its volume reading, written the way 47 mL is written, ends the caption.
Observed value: 375 mL
